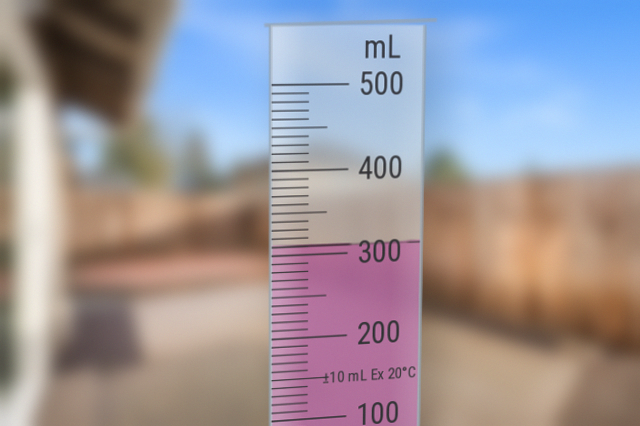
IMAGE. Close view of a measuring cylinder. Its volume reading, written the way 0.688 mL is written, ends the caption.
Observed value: 310 mL
